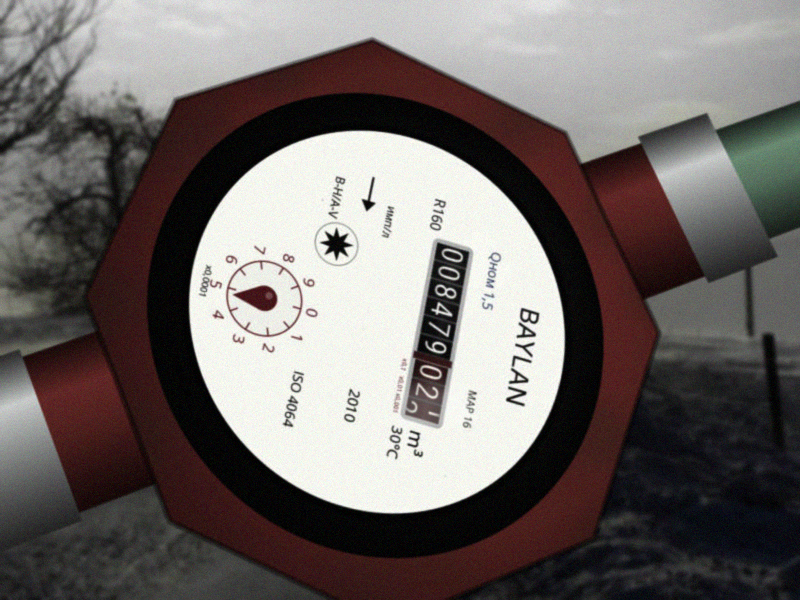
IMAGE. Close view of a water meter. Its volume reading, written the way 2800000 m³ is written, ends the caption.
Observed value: 8479.0214 m³
